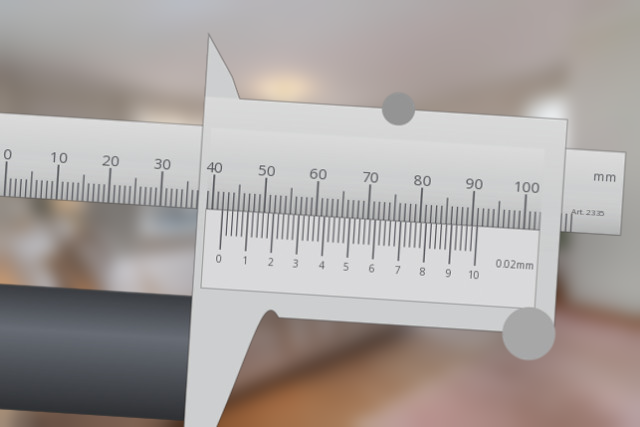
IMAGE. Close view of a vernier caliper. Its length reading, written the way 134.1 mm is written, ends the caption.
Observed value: 42.0 mm
